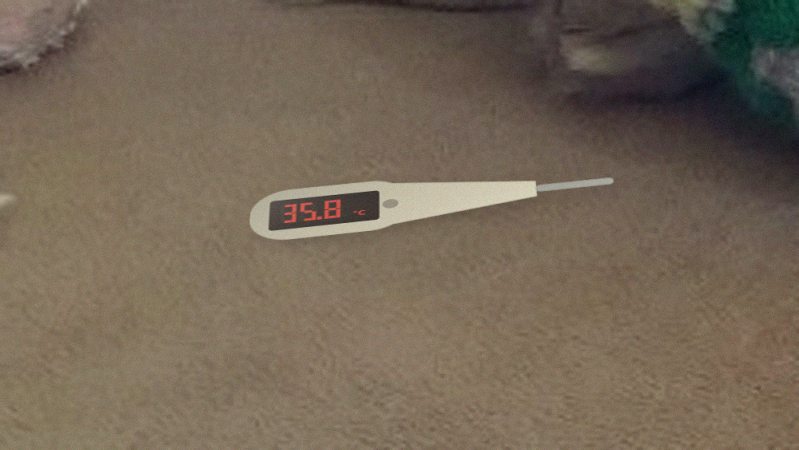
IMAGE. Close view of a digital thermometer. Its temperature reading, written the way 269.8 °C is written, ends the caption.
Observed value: 35.8 °C
